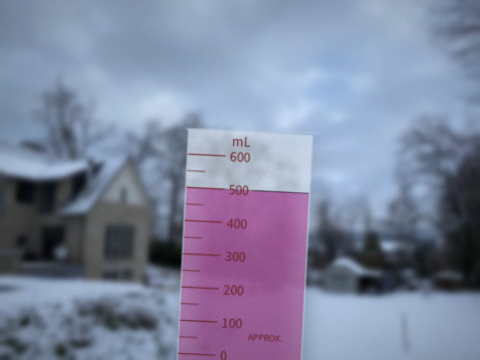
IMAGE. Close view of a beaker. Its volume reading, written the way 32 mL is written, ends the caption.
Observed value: 500 mL
